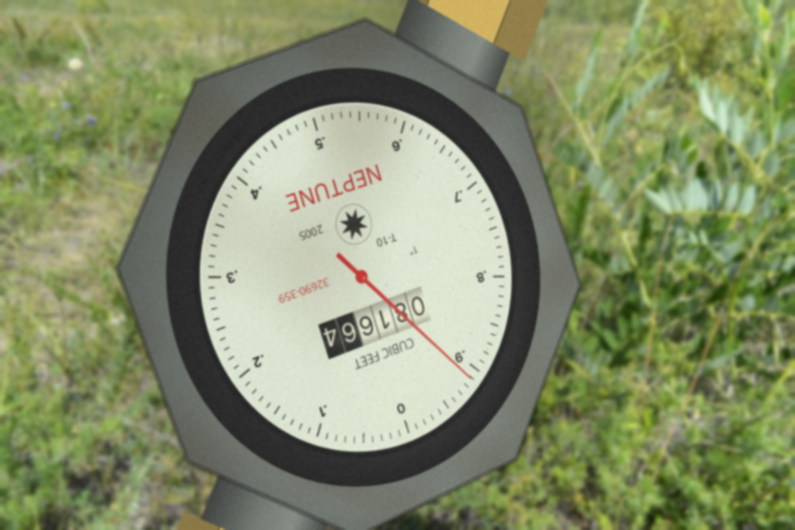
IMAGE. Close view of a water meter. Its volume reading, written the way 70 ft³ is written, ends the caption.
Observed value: 81663.91 ft³
